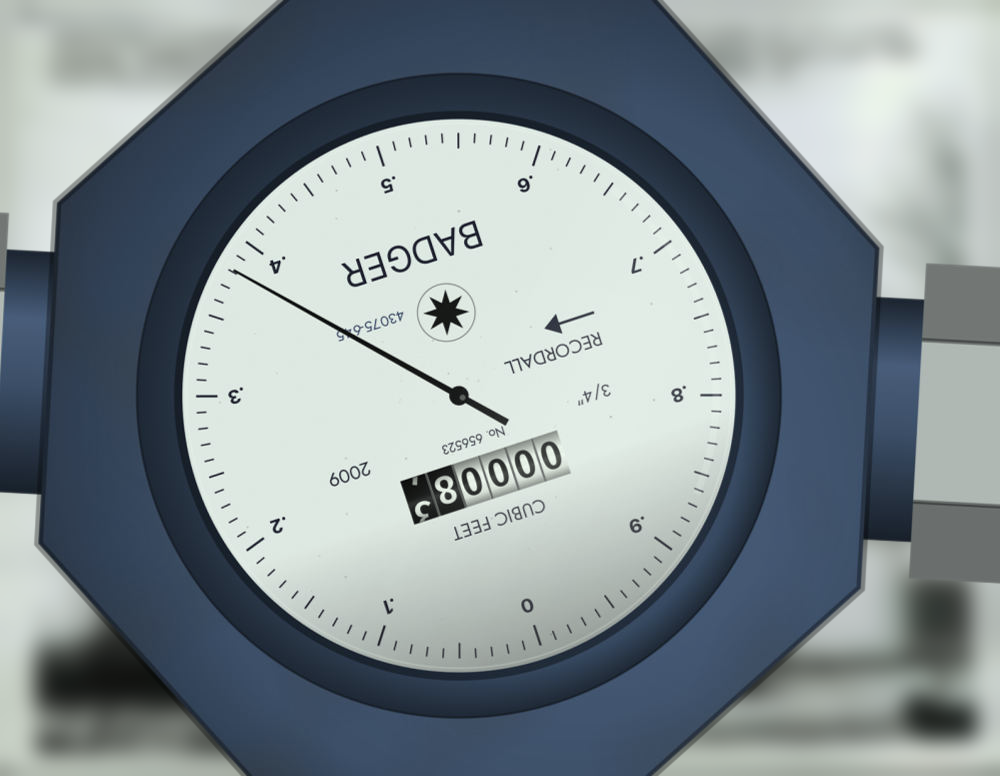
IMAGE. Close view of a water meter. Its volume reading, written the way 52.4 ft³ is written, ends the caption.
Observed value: 83.38 ft³
